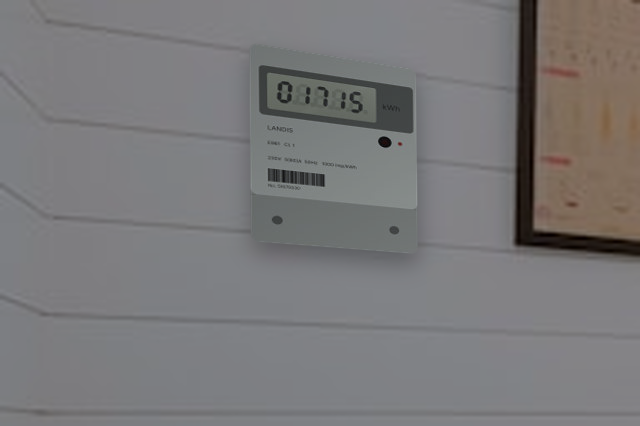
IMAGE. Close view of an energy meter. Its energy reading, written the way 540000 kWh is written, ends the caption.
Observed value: 1715 kWh
